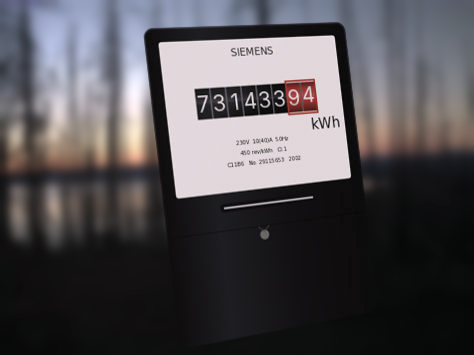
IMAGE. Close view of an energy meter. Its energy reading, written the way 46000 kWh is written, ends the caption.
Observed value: 731433.94 kWh
